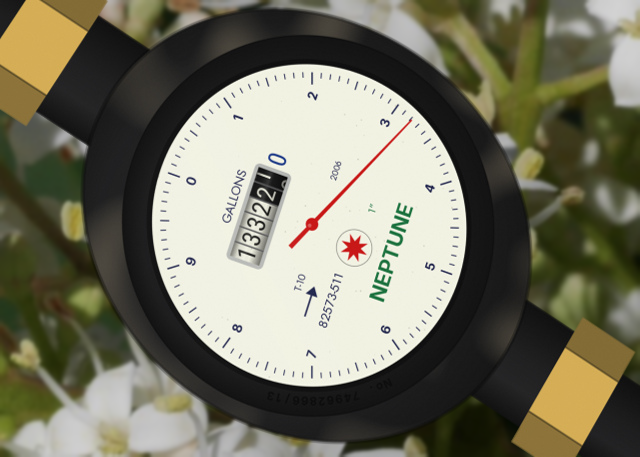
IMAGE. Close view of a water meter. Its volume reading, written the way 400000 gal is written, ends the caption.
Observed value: 1332213.2 gal
